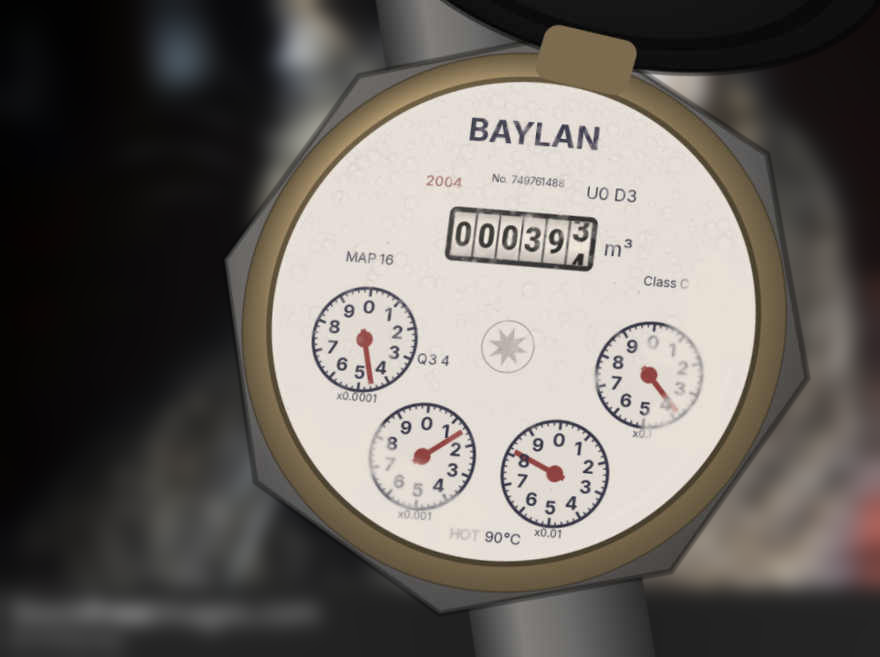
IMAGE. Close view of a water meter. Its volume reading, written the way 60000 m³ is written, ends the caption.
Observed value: 393.3814 m³
